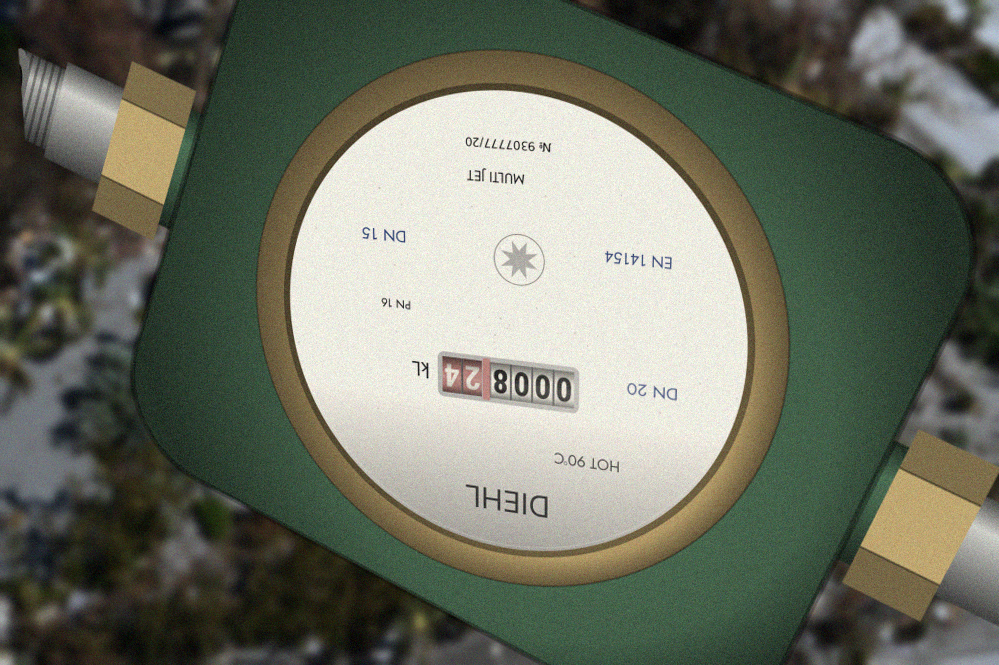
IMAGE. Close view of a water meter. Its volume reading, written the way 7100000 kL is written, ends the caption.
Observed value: 8.24 kL
